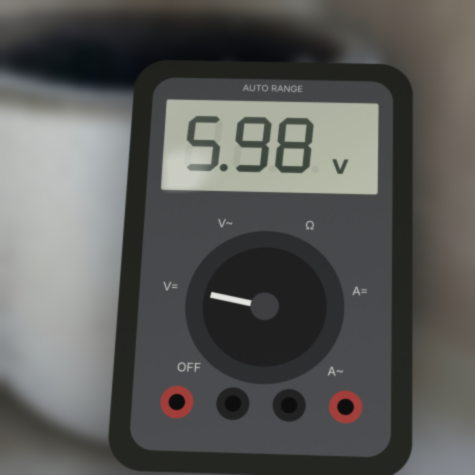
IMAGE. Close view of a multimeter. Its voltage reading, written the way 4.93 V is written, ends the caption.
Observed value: 5.98 V
